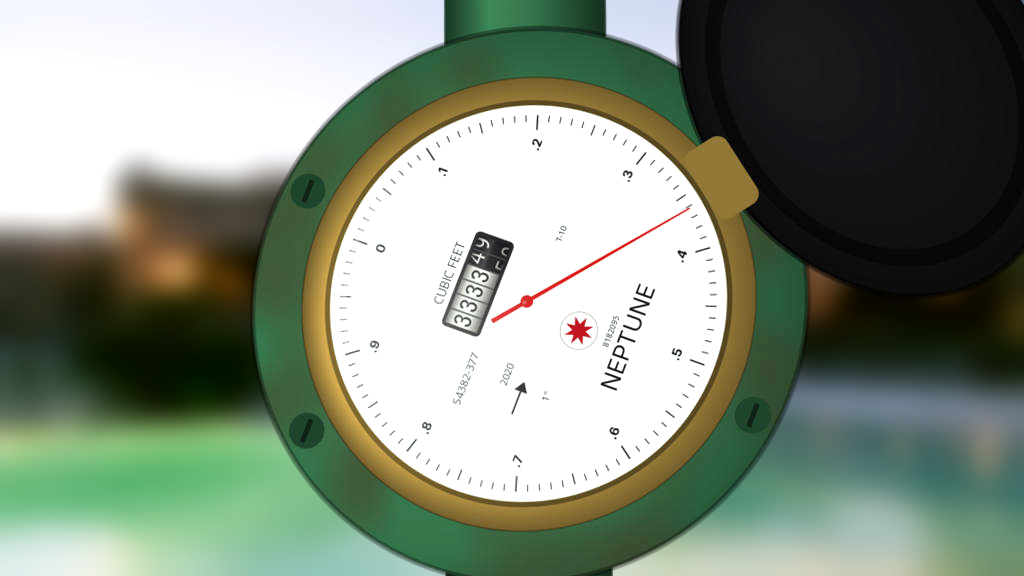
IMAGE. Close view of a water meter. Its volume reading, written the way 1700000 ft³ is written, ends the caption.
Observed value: 333349.36 ft³
